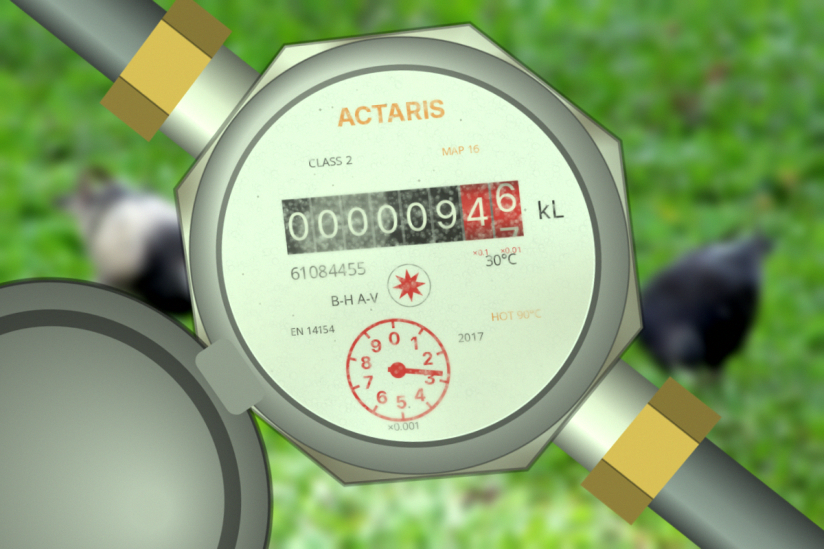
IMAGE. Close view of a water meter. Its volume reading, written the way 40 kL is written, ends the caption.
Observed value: 9.462 kL
